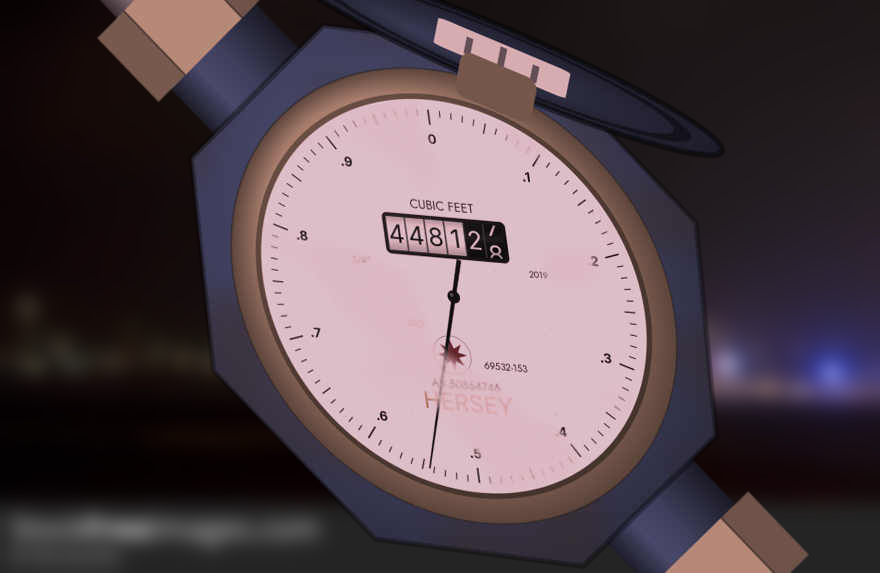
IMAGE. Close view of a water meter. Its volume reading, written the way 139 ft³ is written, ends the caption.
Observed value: 448127.54 ft³
